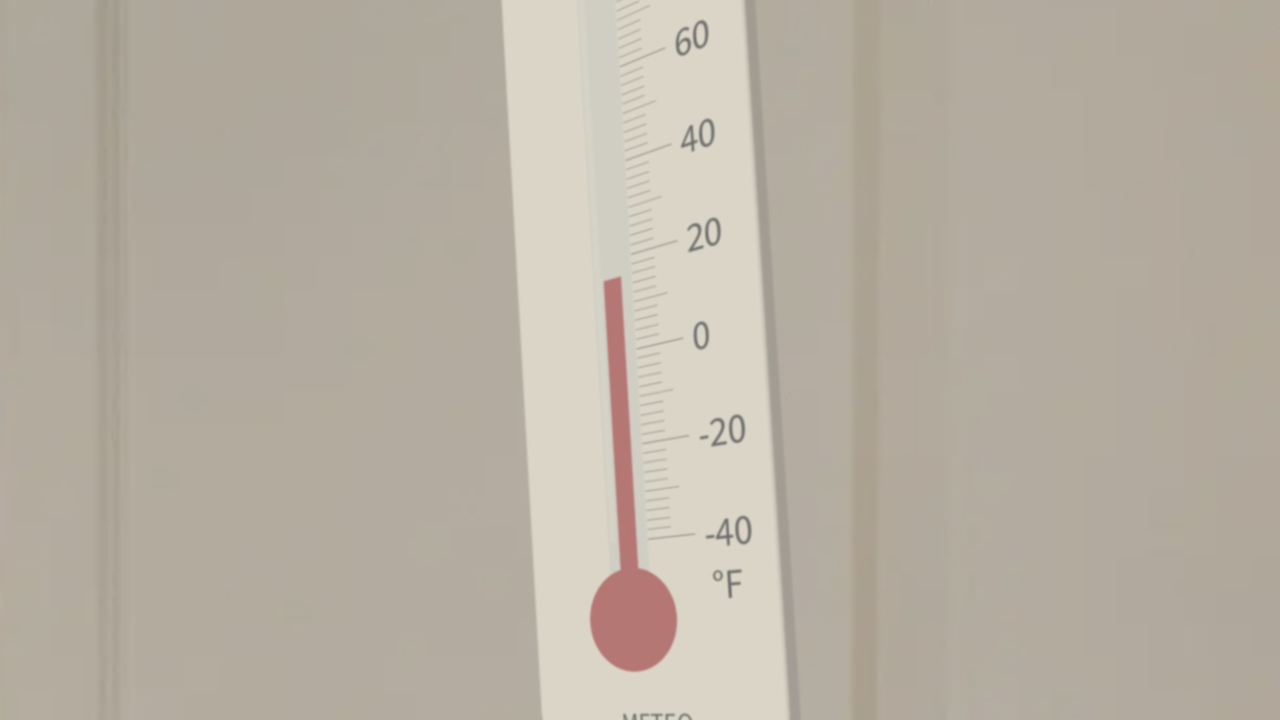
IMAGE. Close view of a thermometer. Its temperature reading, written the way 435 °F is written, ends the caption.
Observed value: 16 °F
